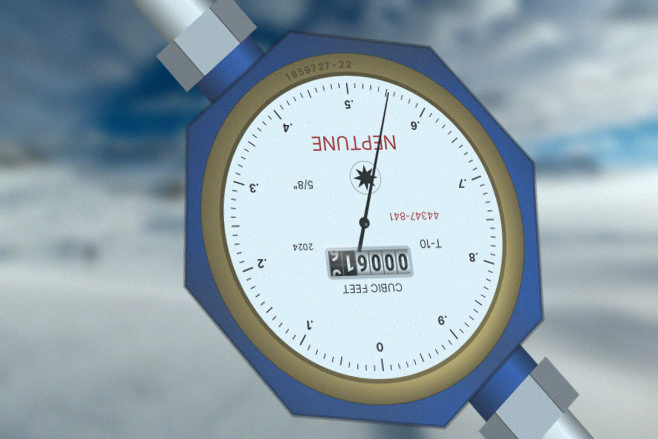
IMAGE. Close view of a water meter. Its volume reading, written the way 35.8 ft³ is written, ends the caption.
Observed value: 615.55 ft³
